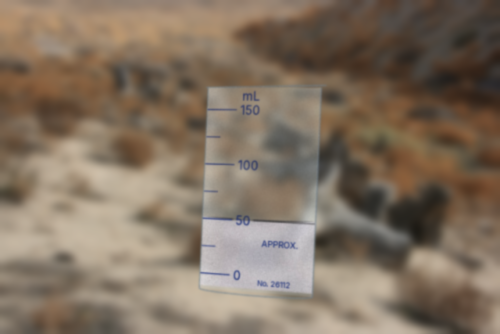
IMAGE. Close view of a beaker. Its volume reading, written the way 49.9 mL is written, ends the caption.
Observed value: 50 mL
